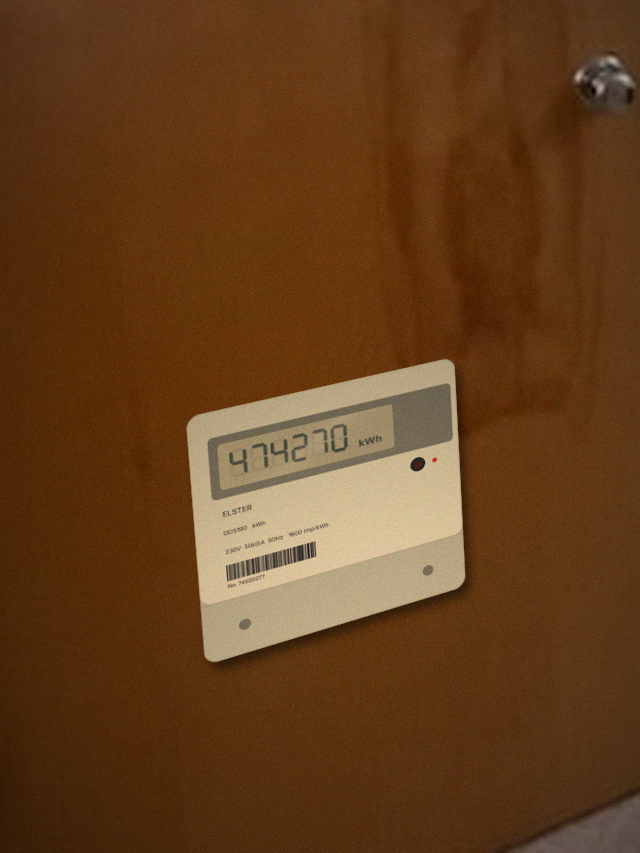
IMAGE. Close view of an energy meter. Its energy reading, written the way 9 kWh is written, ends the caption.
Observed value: 474270 kWh
